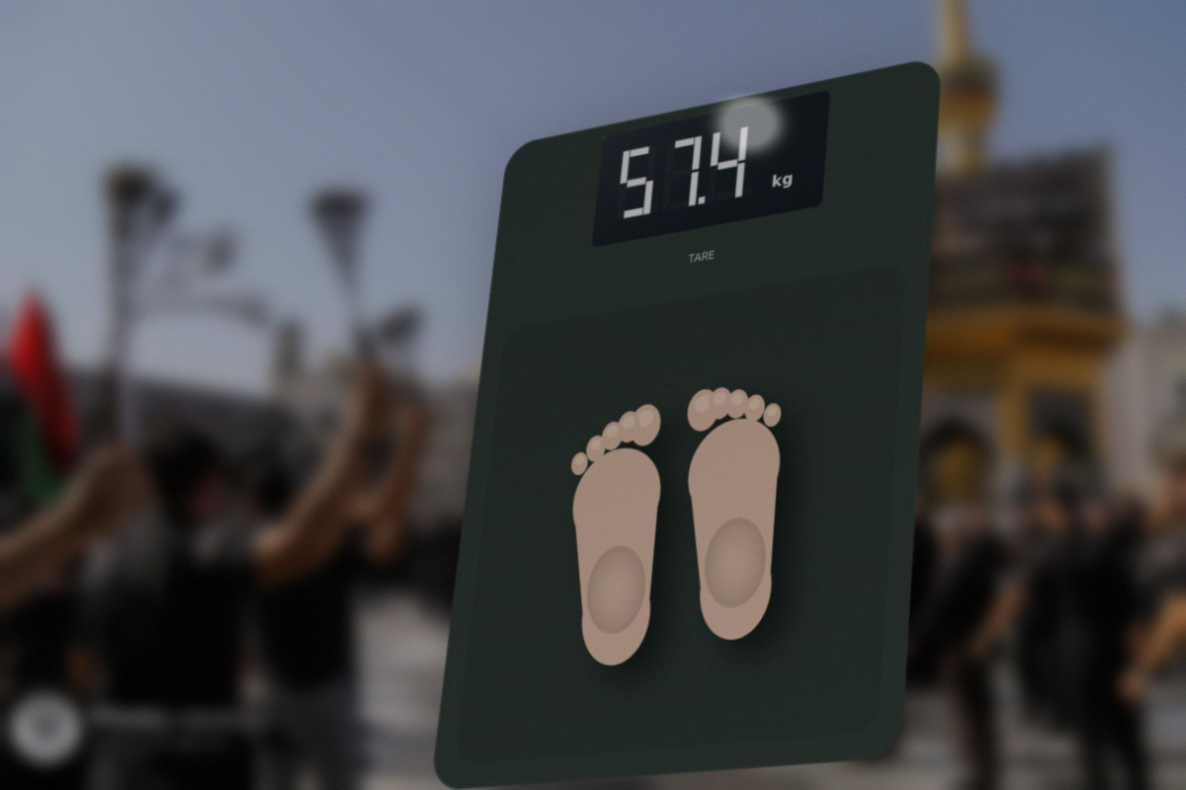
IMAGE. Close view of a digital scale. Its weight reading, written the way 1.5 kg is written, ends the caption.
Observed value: 57.4 kg
